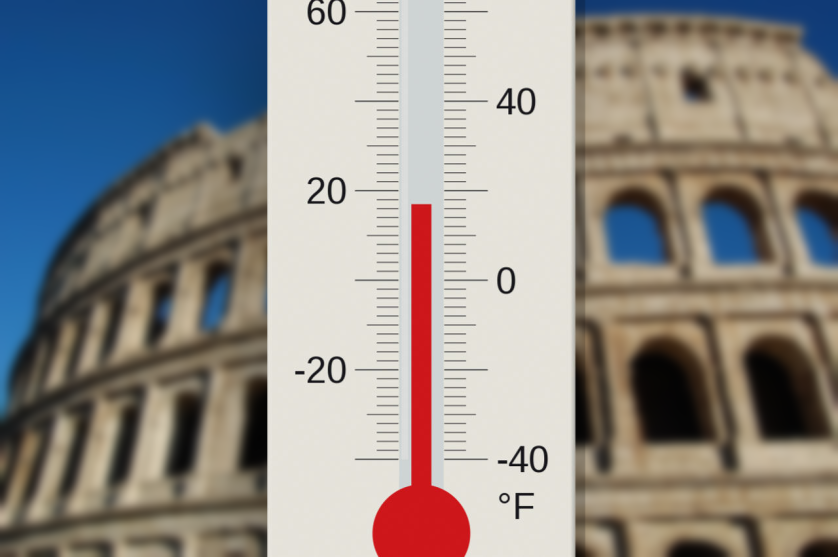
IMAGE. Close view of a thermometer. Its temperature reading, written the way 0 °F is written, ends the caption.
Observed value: 17 °F
